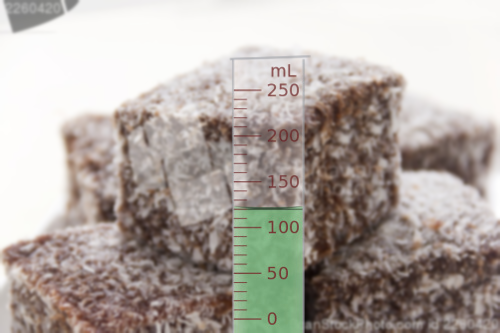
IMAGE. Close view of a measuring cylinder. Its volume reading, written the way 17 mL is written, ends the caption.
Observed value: 120 mL
